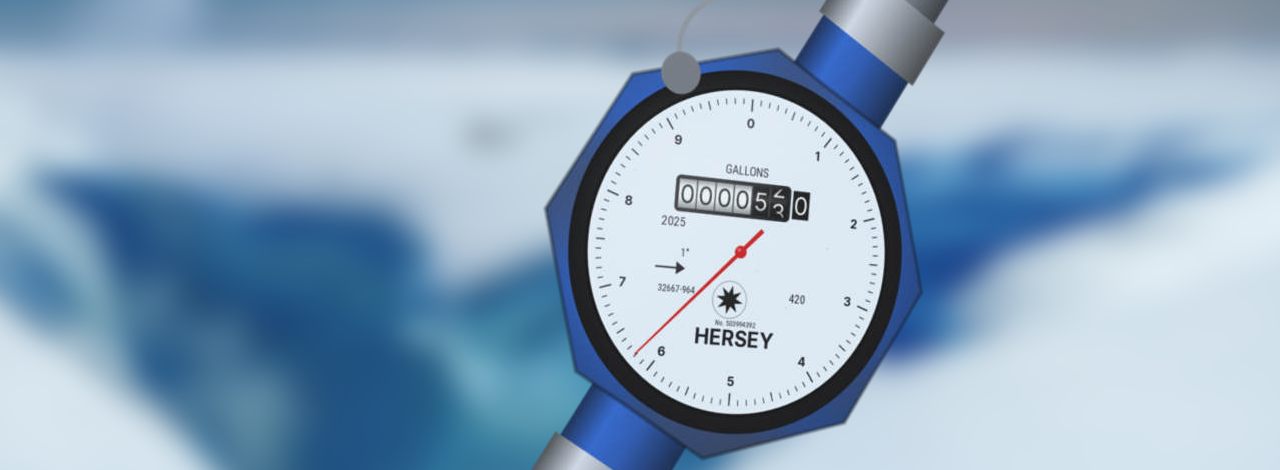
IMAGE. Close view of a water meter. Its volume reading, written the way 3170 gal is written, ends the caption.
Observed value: 526.2 gal
